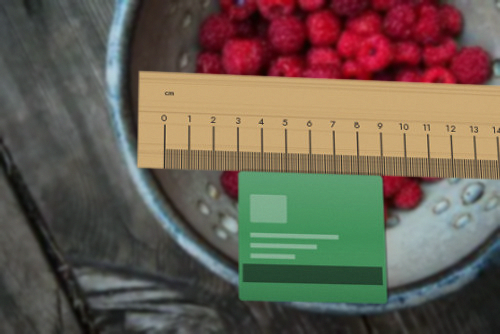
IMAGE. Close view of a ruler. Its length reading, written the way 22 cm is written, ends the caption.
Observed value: 6 cm
